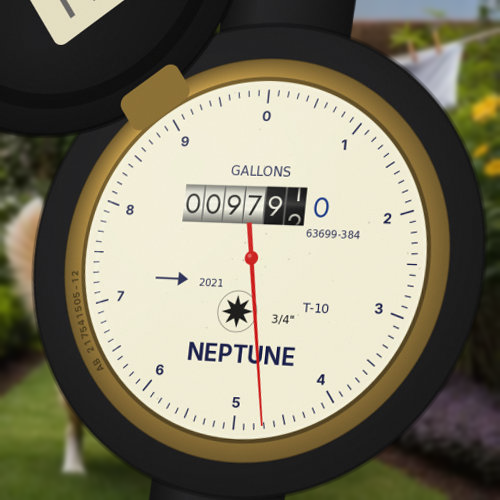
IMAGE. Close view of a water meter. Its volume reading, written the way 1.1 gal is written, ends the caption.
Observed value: 97914.7 gal
